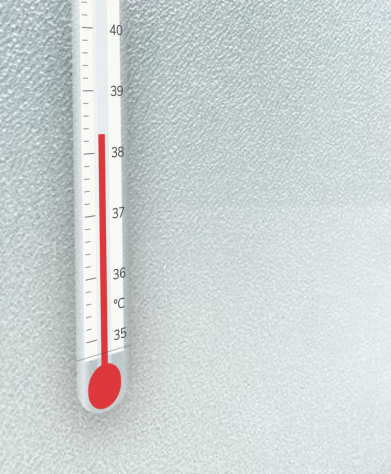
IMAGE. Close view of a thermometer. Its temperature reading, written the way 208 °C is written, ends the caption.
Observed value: 38.3 °C
